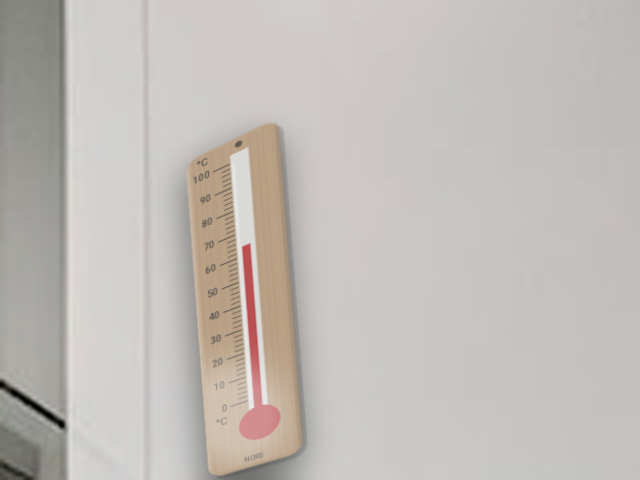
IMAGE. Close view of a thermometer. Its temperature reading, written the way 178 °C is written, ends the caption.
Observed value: 64 °C
